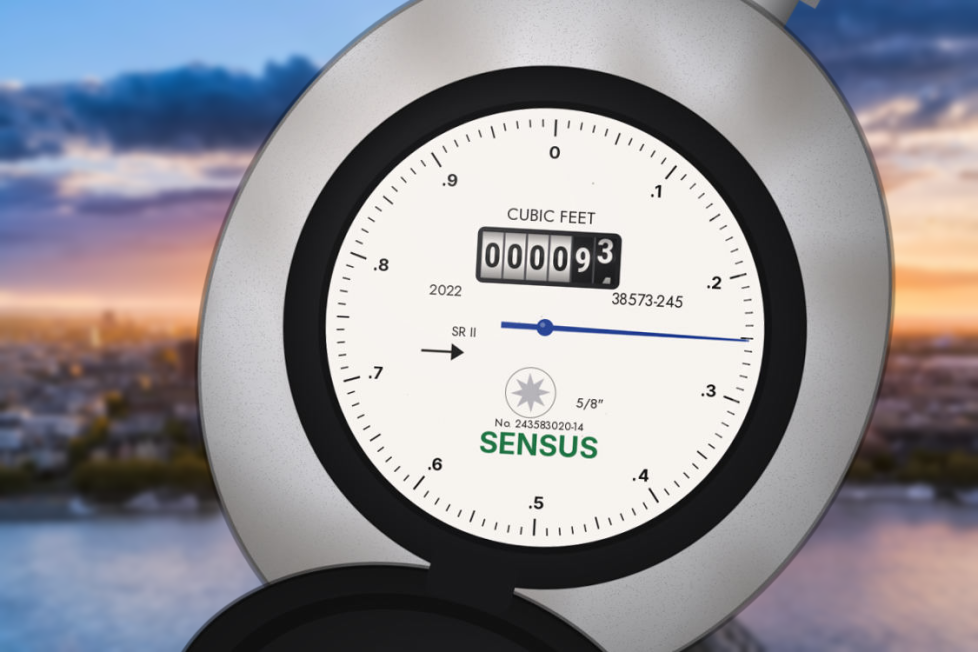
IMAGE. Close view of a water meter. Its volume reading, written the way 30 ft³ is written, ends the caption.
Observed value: 93.25 ft³
